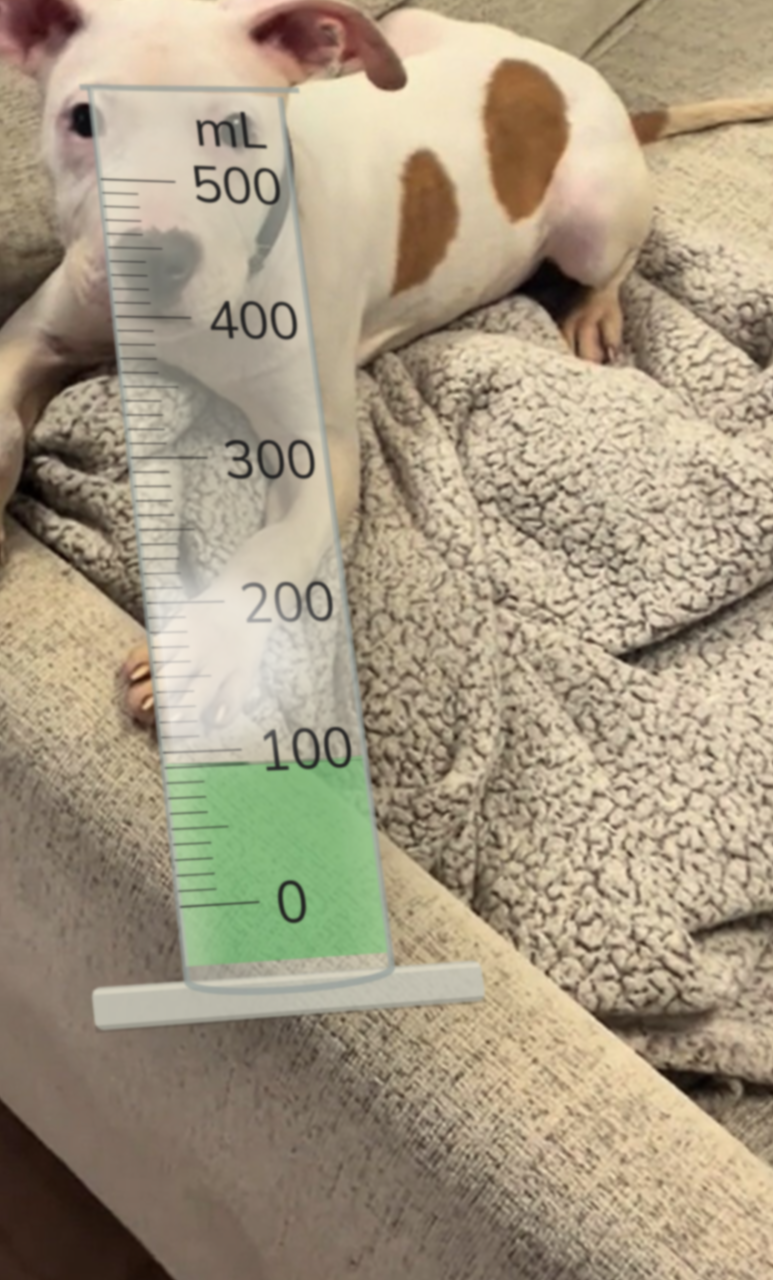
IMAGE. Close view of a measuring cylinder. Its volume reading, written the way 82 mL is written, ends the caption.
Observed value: 90 mL
